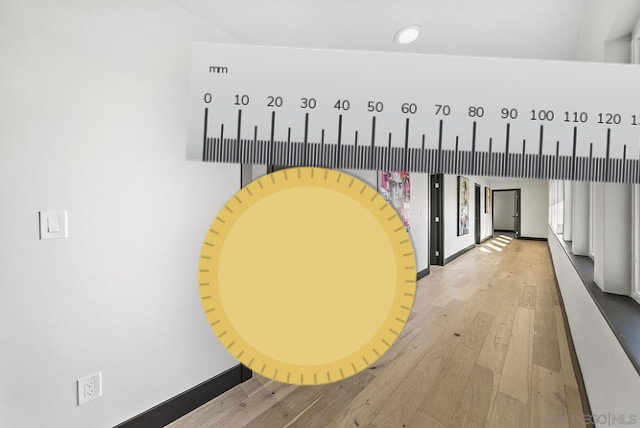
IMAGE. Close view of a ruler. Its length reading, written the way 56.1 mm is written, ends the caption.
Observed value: 65 mm
